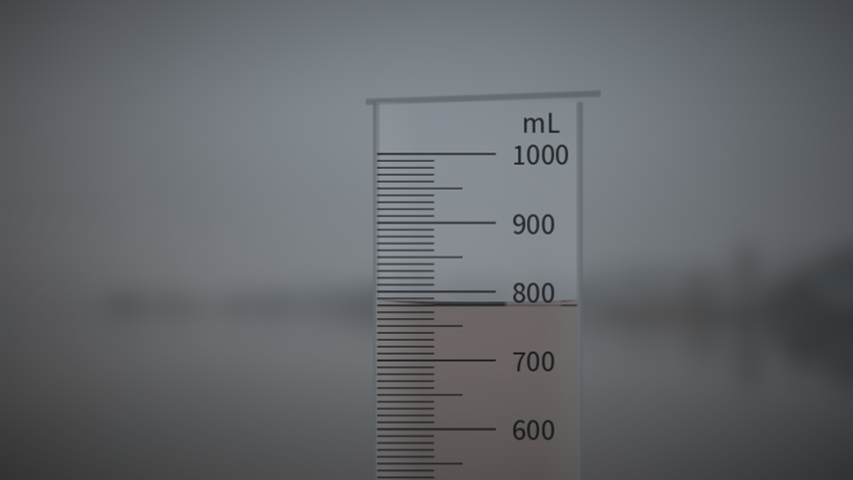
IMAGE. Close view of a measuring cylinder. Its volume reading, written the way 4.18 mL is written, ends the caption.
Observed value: 780 mL
